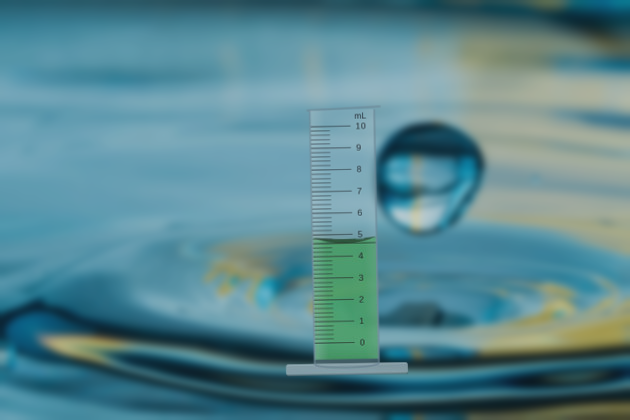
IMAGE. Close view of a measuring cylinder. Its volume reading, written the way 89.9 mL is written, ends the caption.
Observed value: 4.6 mL
